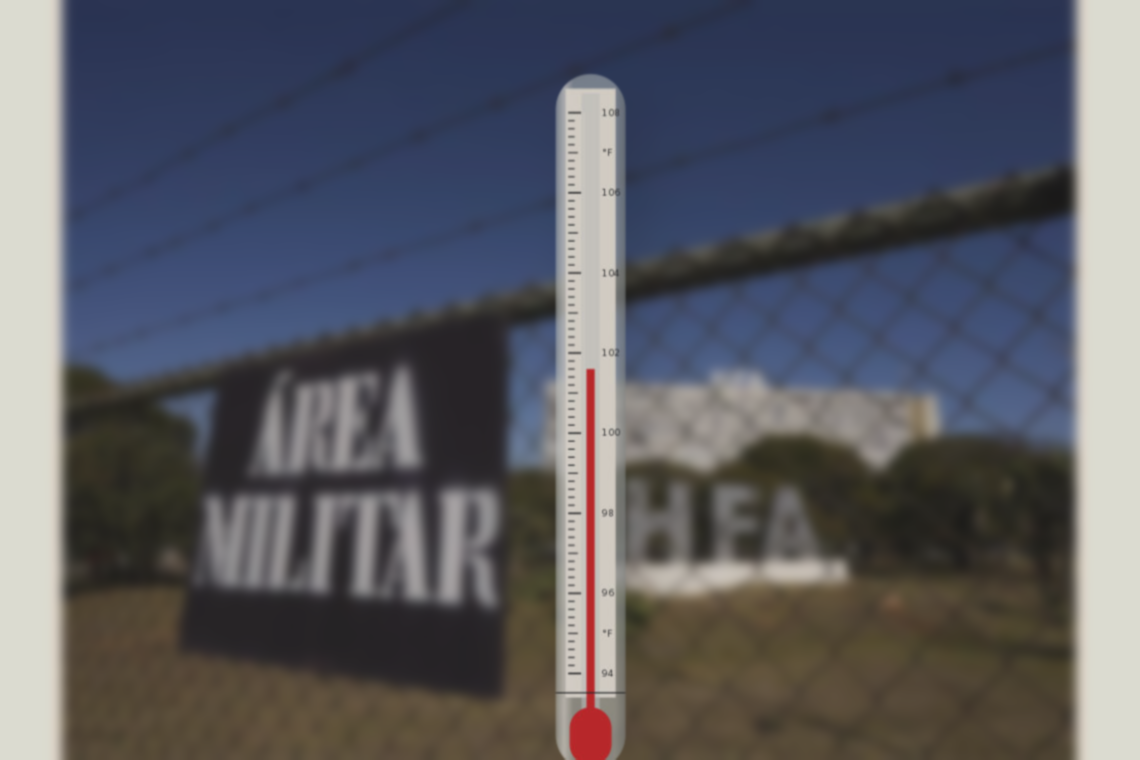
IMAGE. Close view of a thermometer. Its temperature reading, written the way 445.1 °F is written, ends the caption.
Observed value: 101.6 °F
